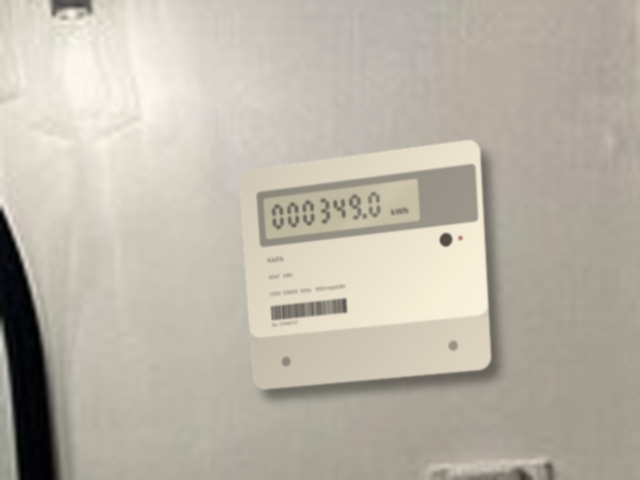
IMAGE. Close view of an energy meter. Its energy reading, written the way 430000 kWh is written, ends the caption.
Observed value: 349.0 kWh
